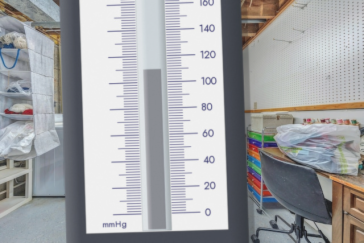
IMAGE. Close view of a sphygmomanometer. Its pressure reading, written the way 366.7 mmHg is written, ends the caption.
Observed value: 110 mmHg
